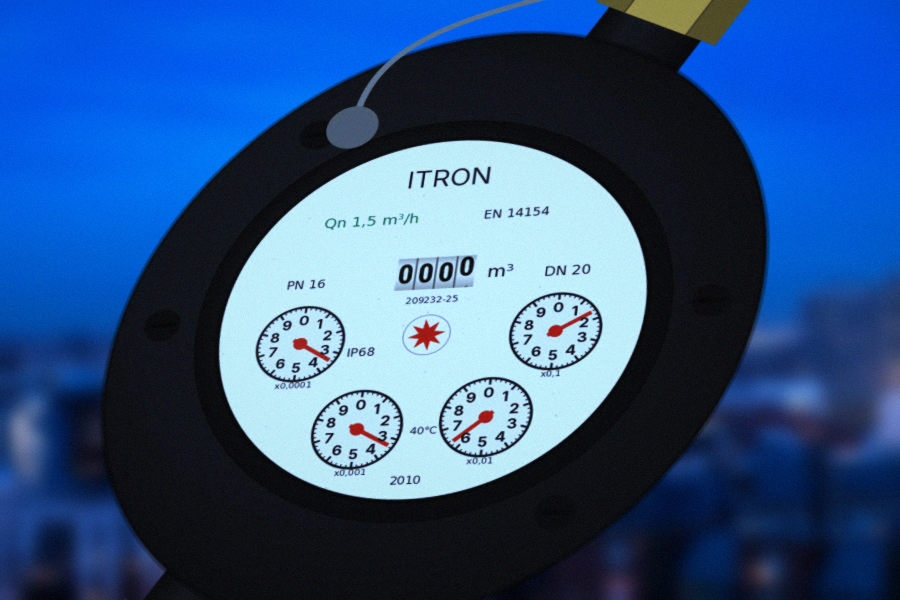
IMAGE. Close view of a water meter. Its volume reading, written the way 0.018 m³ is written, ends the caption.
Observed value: 0.1633 m³
